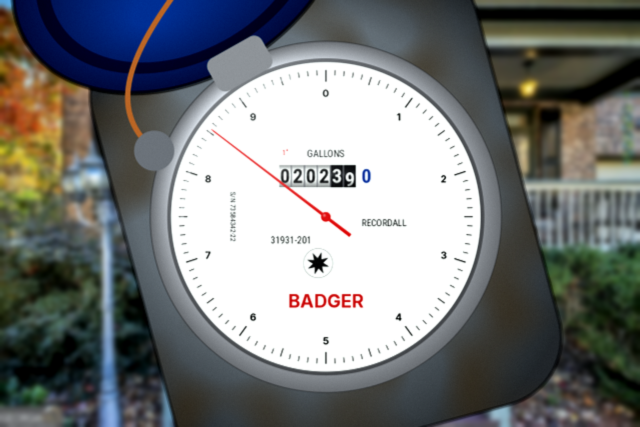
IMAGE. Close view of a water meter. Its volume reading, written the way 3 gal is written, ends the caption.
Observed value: 202388.5 gal
